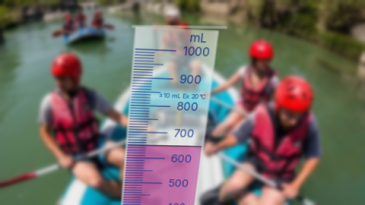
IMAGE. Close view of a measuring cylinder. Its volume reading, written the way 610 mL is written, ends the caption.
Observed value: 650 mL
